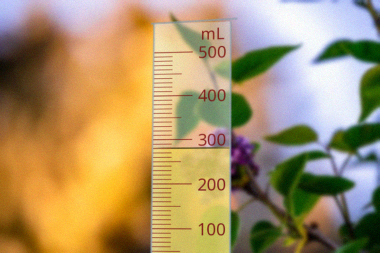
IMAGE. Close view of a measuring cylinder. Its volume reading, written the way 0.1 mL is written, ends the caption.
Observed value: 280 mL
